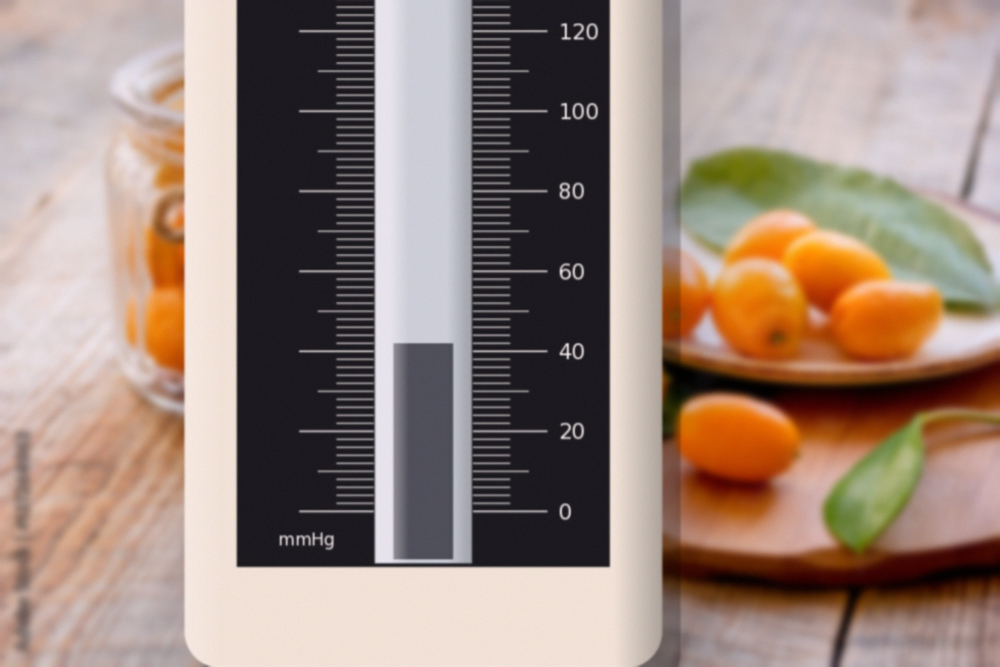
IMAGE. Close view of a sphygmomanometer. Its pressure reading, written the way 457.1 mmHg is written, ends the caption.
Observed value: 42 mmHg
